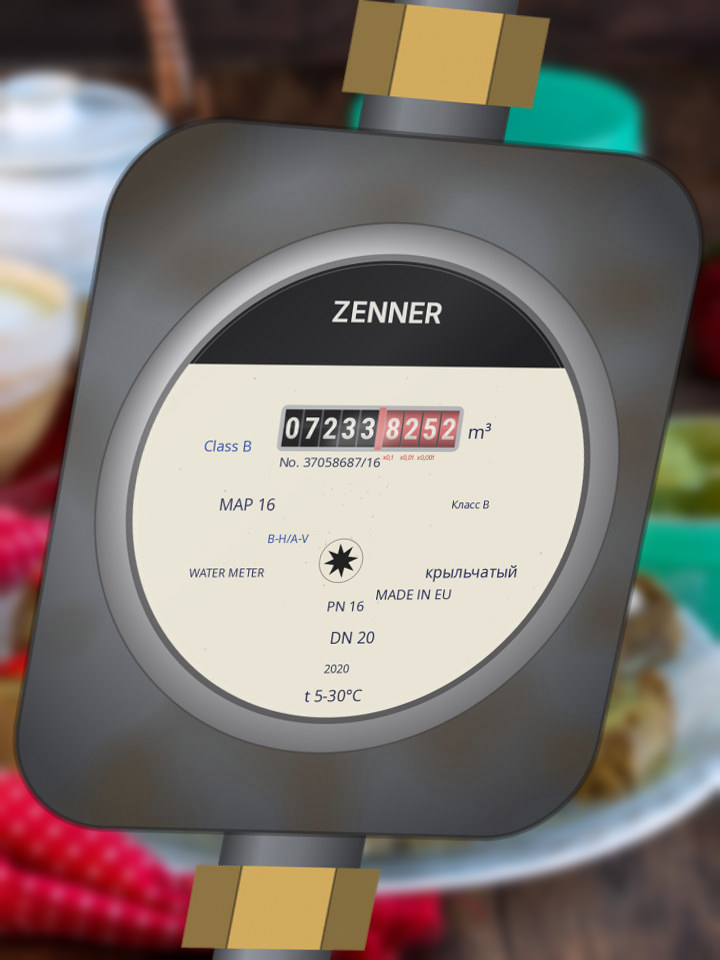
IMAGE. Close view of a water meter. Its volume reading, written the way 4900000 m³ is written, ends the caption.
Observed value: 7233.8252 m³
